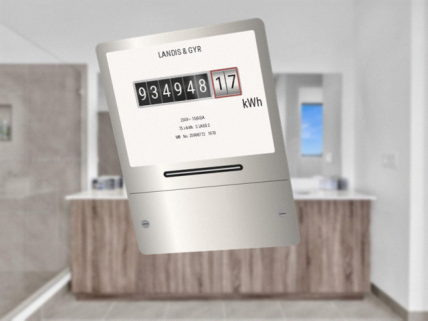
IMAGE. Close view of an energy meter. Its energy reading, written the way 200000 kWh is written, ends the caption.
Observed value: 934948.17 kWh
